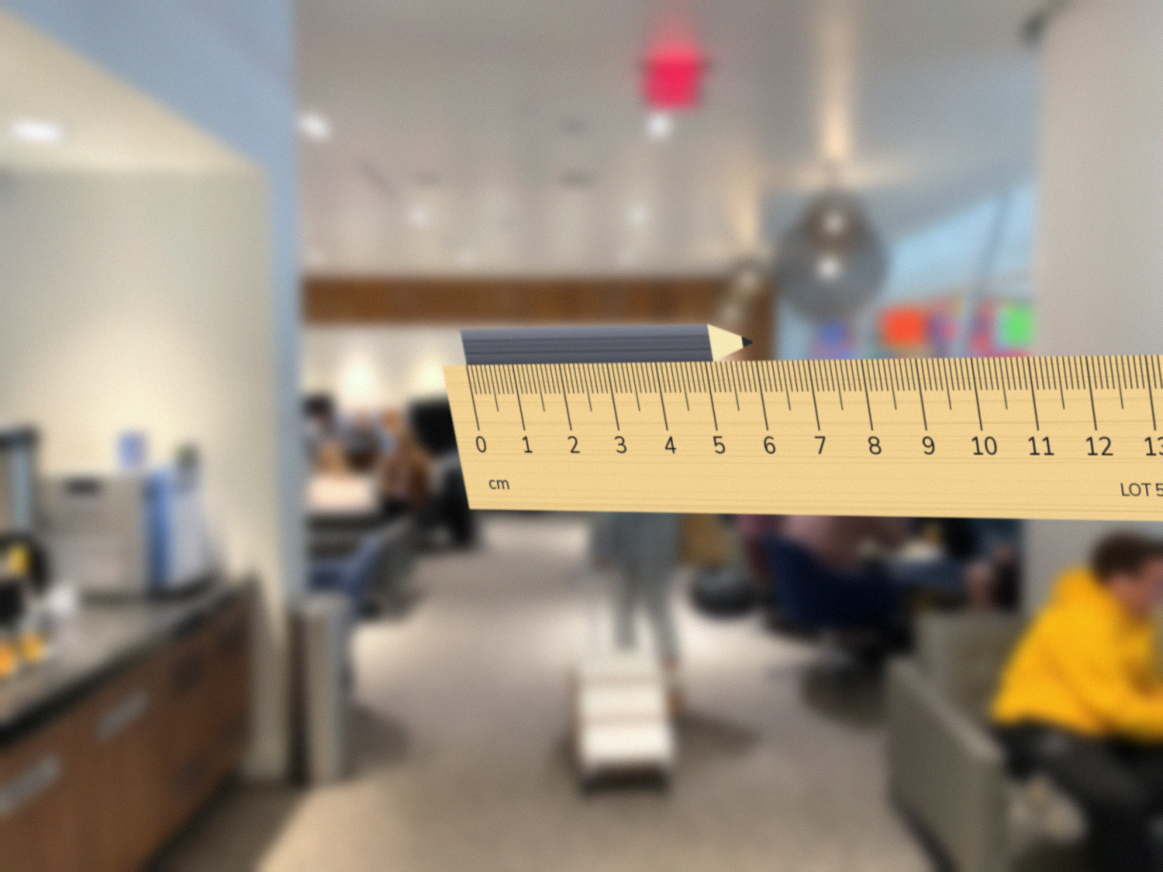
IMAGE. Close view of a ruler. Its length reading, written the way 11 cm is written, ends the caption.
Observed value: 6 cm
